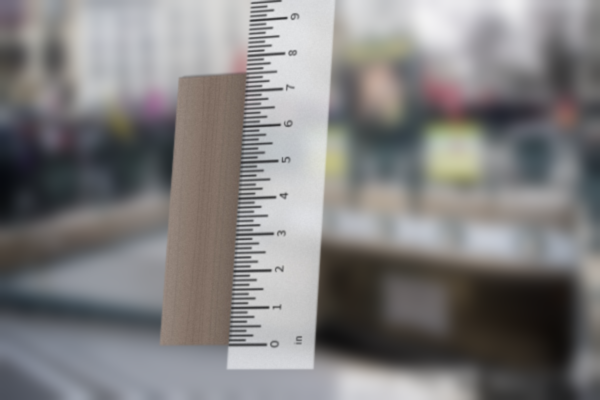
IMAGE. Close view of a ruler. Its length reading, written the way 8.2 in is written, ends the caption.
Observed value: 7.5 in
